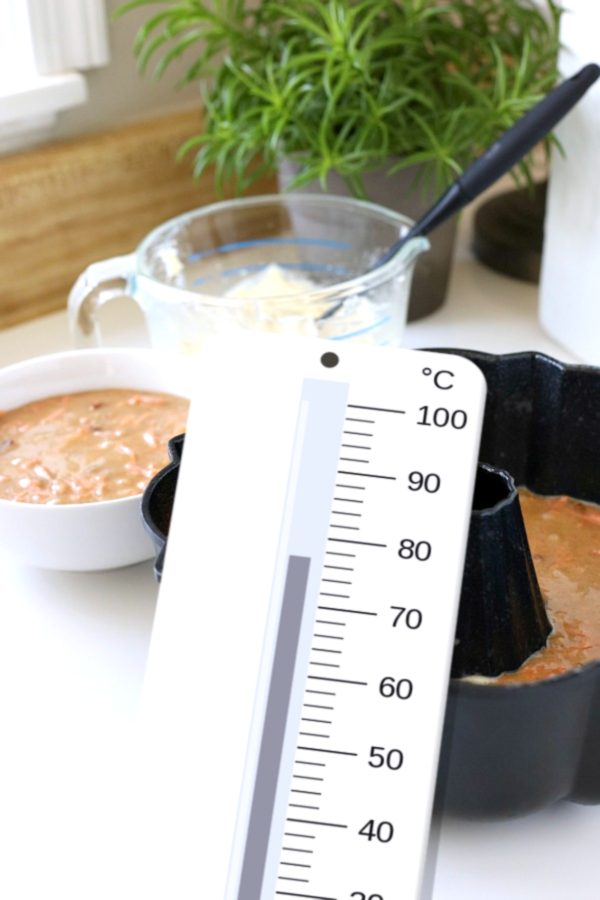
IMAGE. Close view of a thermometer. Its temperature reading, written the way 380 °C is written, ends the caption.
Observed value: 77 °C
